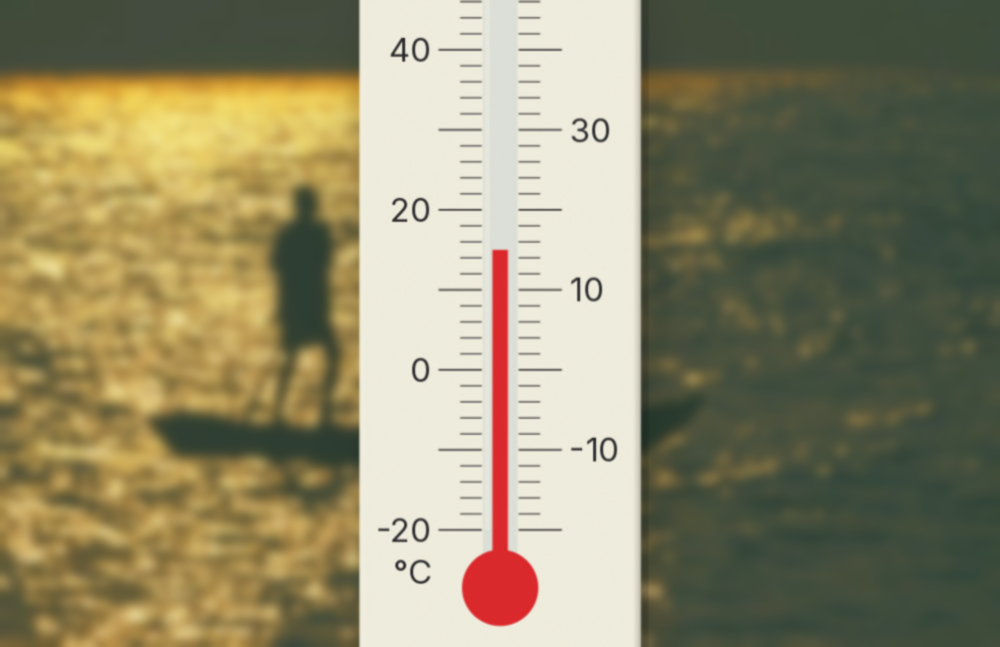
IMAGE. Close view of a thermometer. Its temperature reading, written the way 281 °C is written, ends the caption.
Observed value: 15 °C
